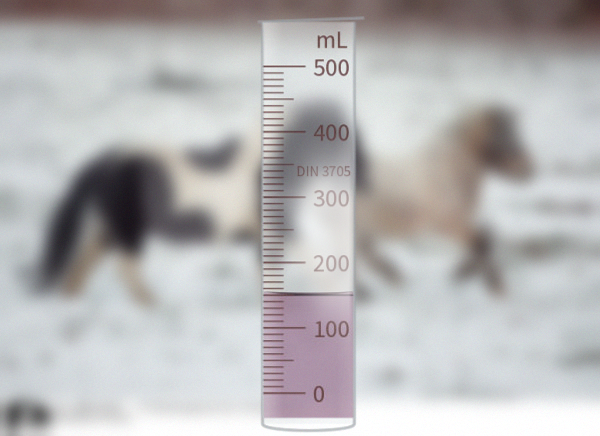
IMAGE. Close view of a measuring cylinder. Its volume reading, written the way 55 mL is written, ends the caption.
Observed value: 150 mL
